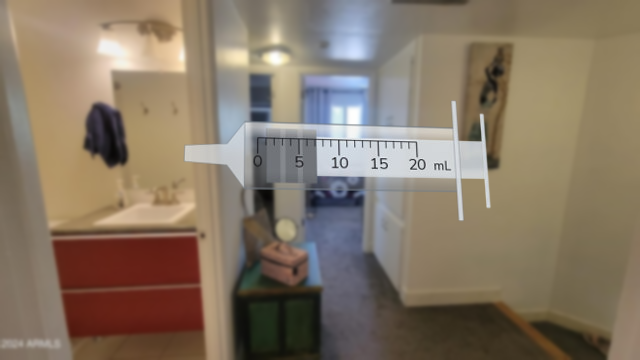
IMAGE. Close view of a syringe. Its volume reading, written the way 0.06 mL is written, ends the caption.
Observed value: 1 mL
